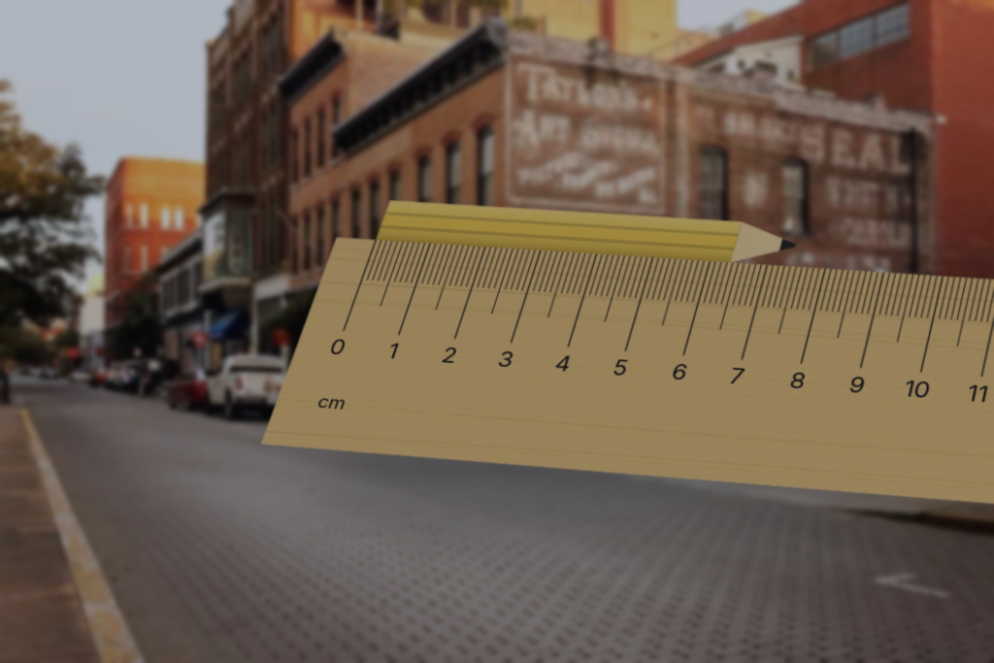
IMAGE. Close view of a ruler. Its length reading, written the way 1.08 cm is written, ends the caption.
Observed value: 7.4 cm
